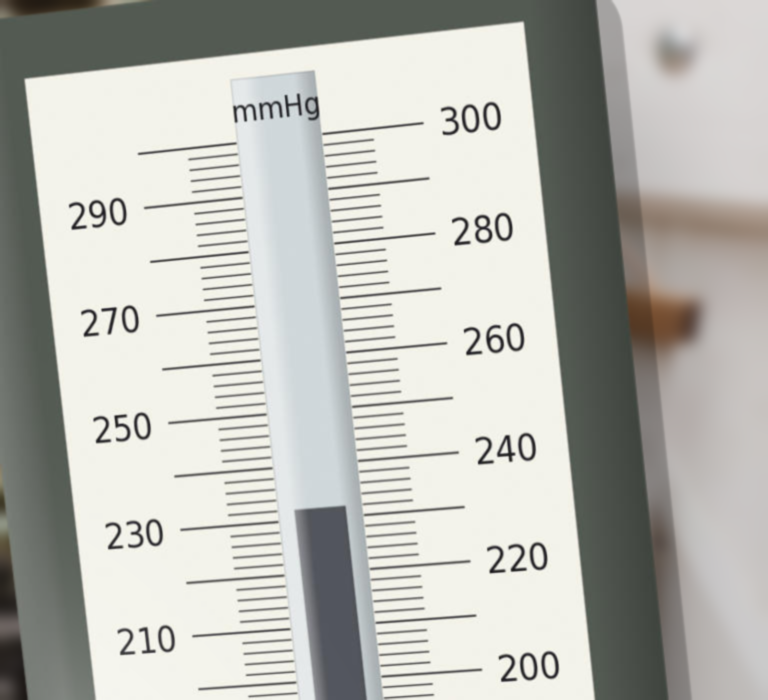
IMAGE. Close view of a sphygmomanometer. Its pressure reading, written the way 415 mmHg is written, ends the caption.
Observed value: 232 mmHg
